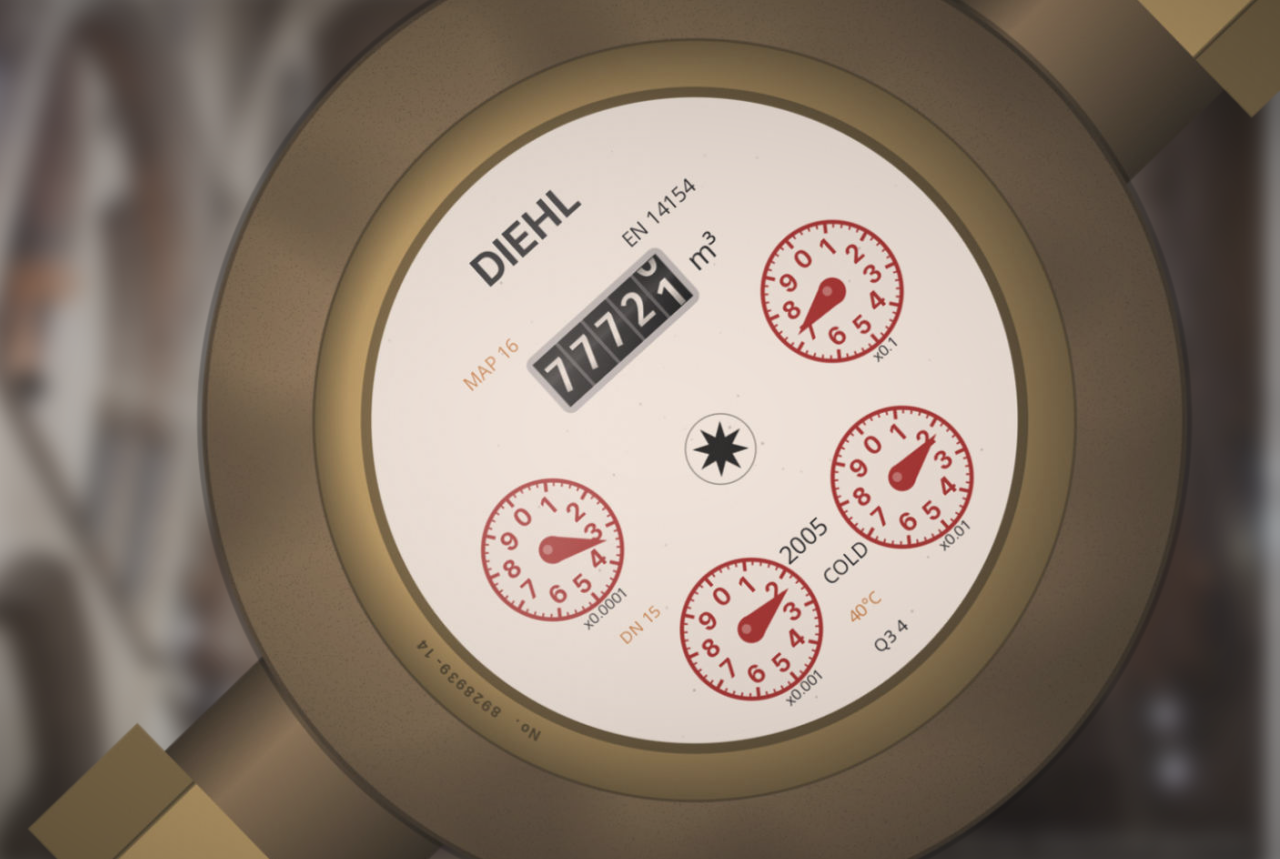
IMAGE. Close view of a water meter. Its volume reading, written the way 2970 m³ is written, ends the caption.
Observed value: 77720.7223 m³
